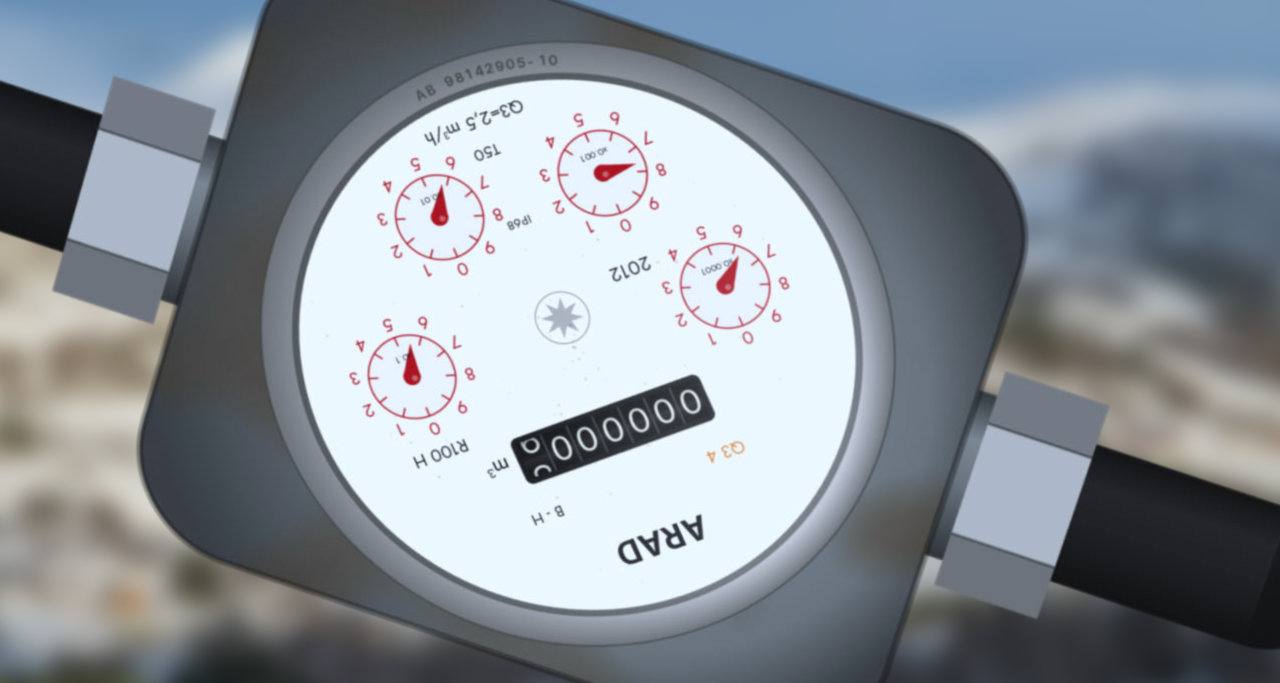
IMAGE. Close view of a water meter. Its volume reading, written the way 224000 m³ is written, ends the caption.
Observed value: 8.5576 m³
